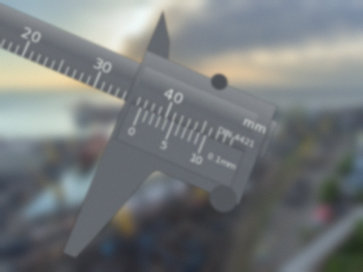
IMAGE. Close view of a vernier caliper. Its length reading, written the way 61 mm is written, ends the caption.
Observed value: 36.6 mm
